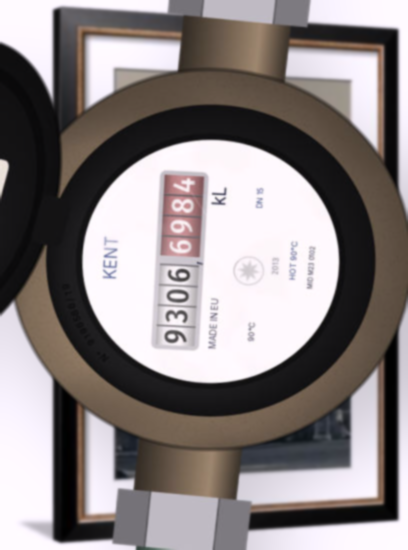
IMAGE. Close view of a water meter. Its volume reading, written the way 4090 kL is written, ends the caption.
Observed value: 9306.6984 kL
